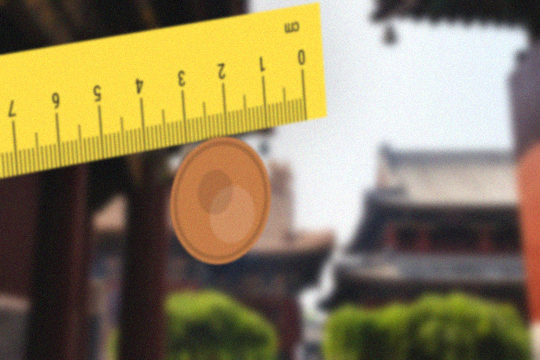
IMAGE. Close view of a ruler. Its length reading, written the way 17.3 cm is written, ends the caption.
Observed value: 2.5 cm
